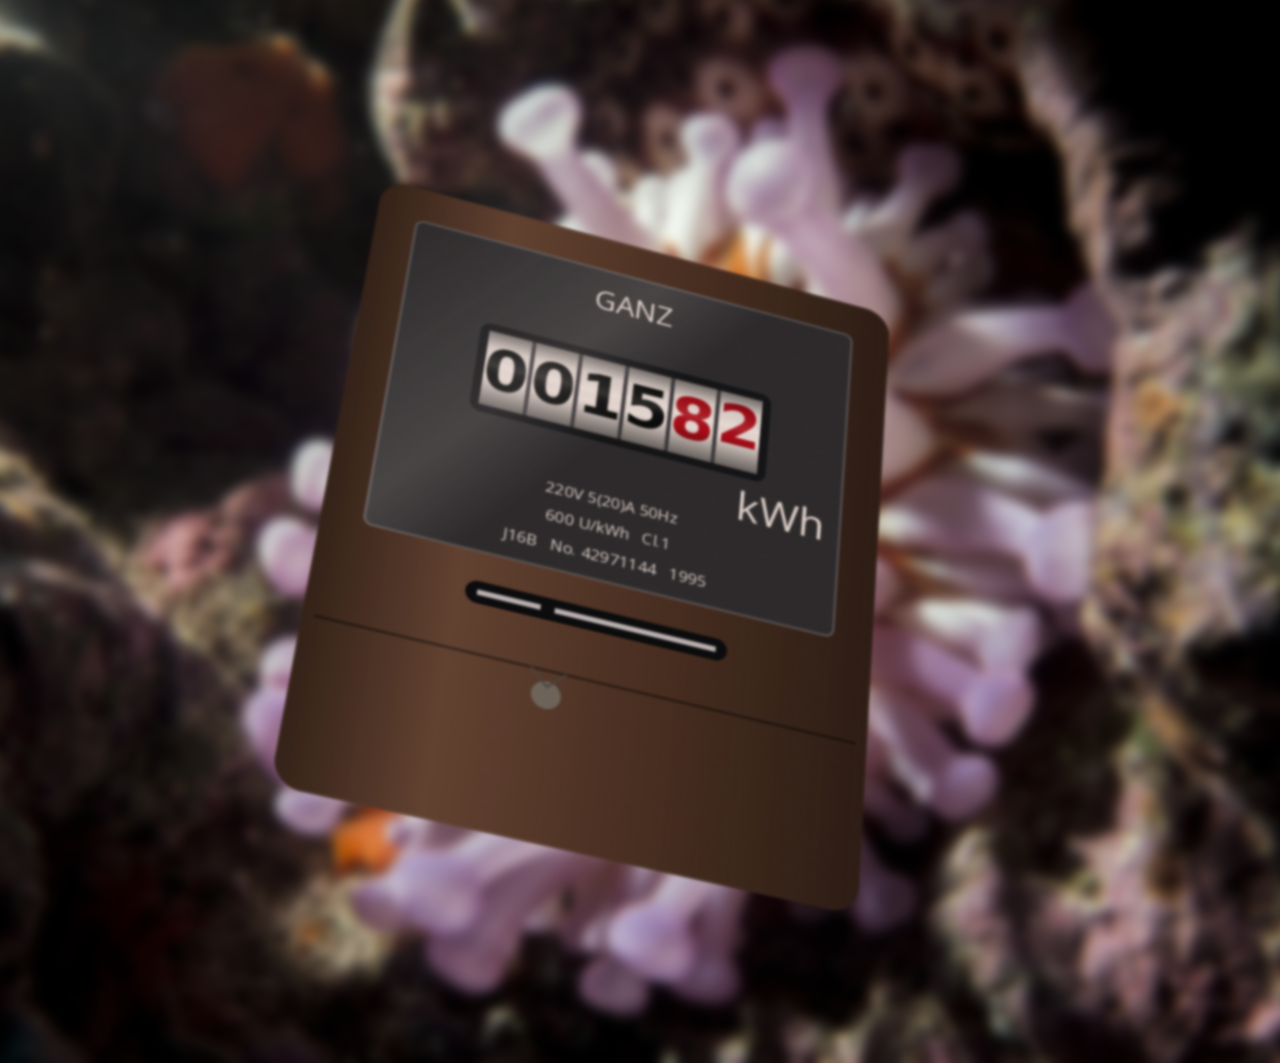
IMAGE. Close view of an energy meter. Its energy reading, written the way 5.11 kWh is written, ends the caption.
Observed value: 15.82 kWh
